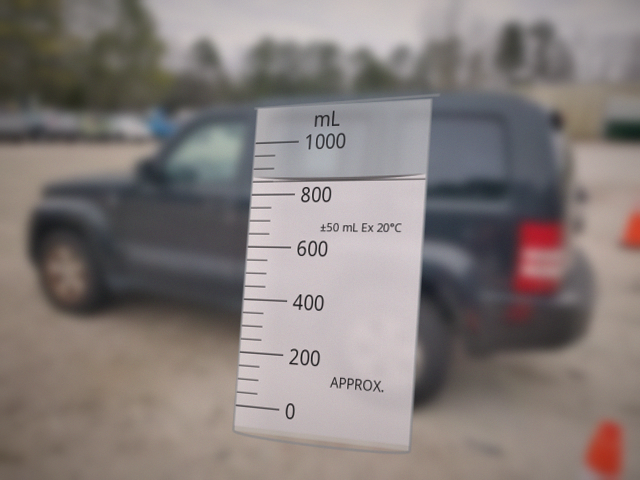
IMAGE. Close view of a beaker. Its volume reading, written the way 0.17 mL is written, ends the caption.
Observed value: 850 mL
